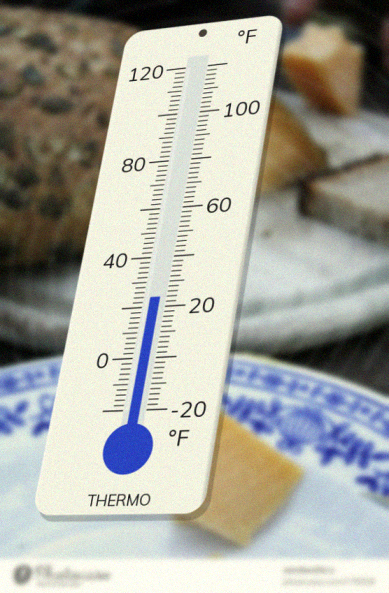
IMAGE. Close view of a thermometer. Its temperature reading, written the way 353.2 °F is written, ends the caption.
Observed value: 24 °F
